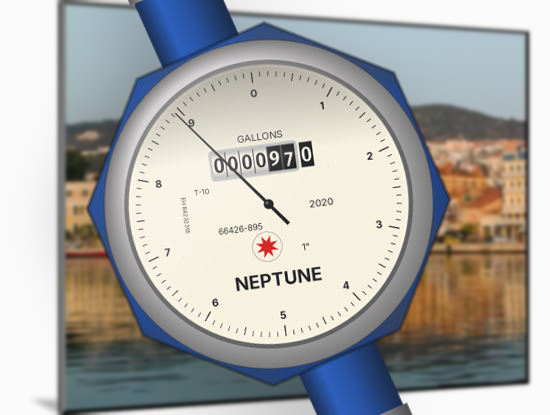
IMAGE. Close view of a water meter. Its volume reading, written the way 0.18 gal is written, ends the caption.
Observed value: 968.9 gal
